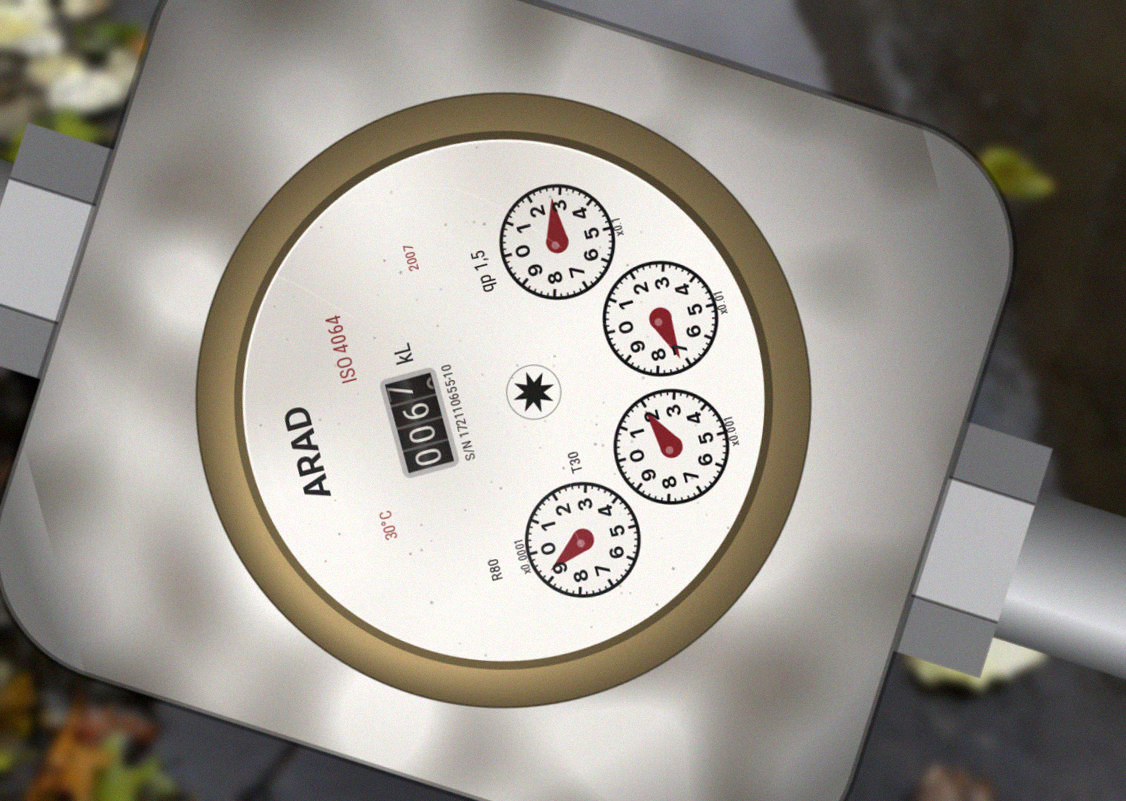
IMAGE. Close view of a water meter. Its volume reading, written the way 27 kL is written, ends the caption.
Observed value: 67.2719 kL
